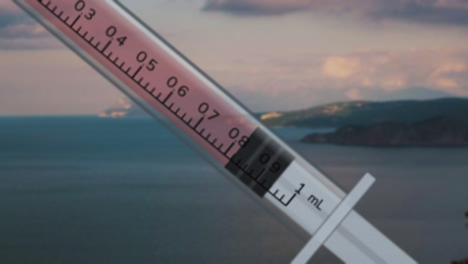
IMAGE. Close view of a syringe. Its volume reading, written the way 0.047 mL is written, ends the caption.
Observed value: 0.82 mL
